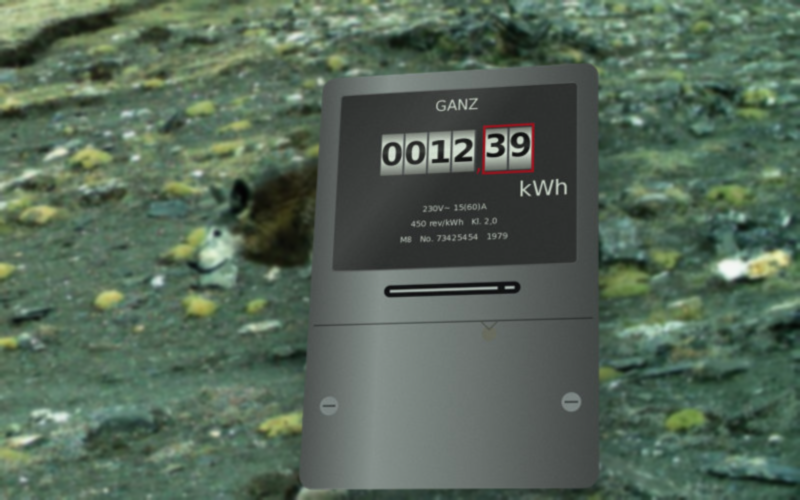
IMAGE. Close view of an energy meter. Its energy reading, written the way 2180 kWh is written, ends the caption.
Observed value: 12.39 kWh
